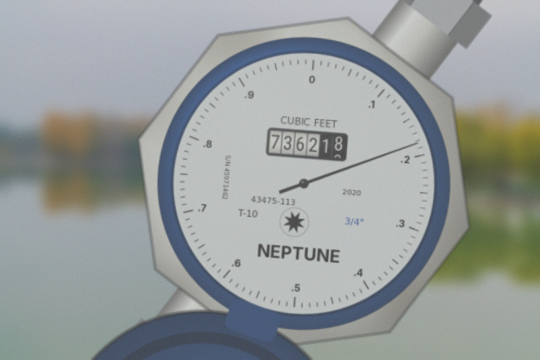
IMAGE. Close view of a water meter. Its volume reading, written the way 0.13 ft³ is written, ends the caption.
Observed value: 736218.18 ft³
